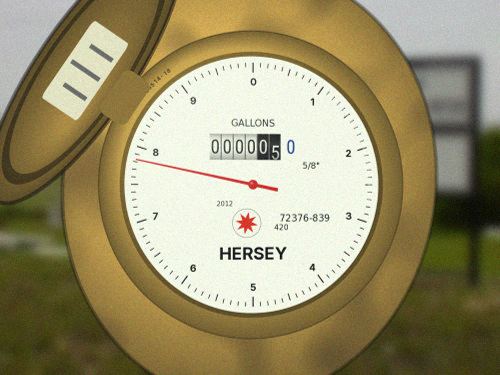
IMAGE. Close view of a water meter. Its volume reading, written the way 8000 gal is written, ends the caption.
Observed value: 47.8 gal
